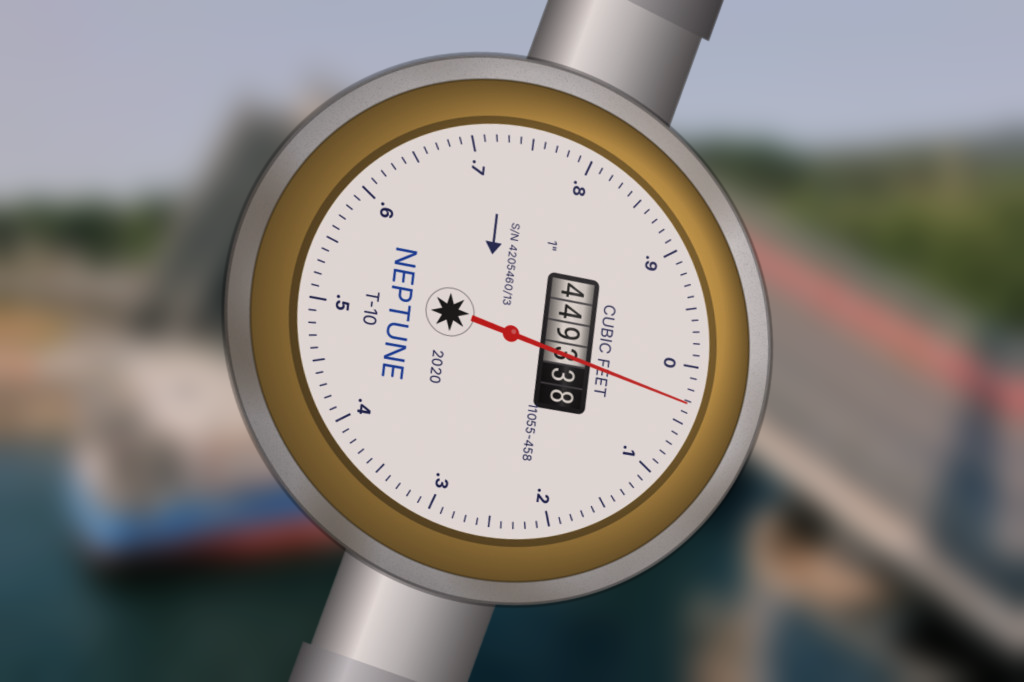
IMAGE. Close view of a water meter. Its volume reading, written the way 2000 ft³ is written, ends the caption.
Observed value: 449338.03 ft³
